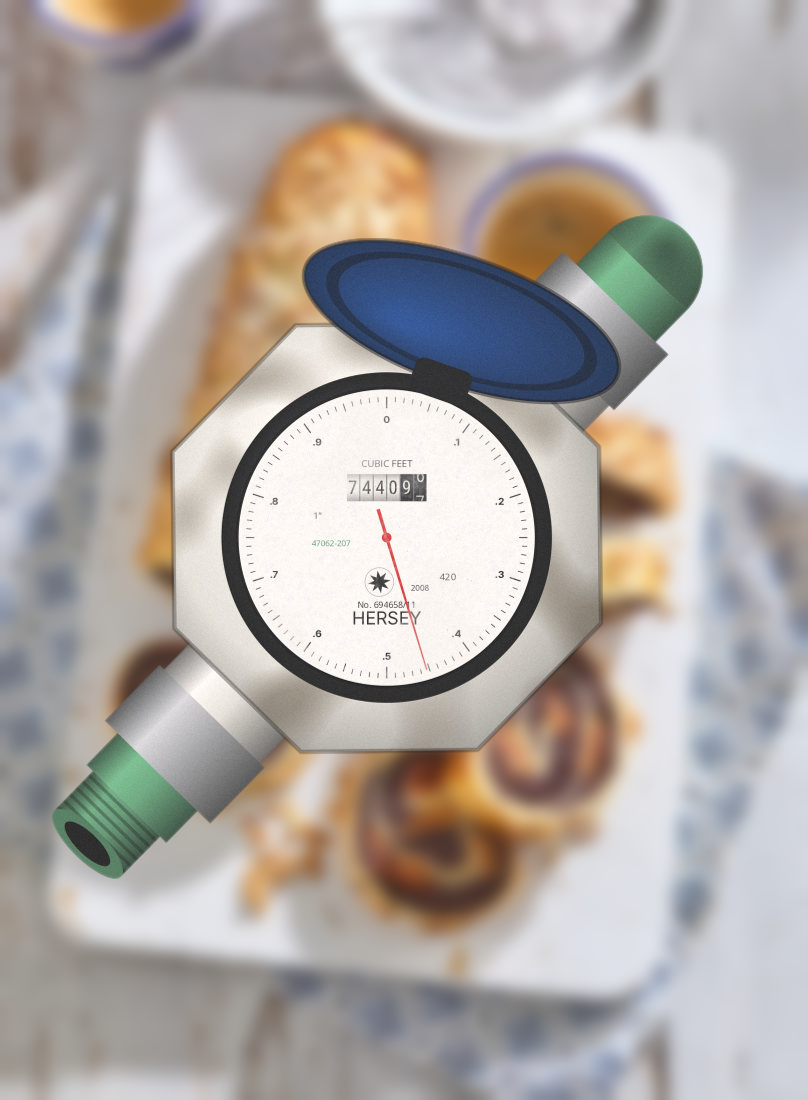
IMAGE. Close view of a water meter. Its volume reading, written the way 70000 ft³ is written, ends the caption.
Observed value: 744096.45 ft³
